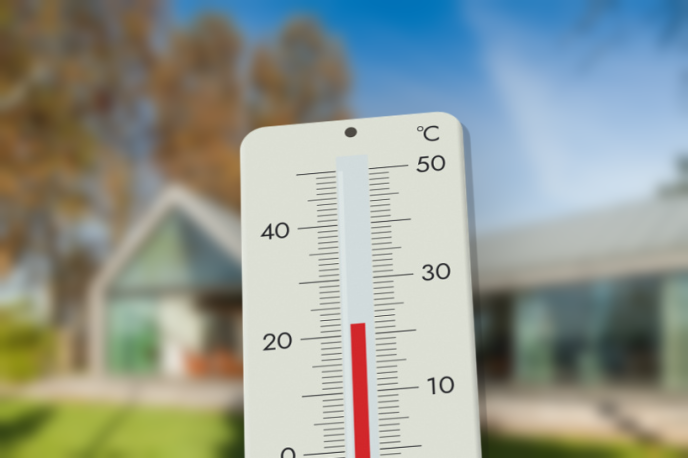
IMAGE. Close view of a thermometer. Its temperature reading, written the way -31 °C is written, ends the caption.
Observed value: 22 °C
